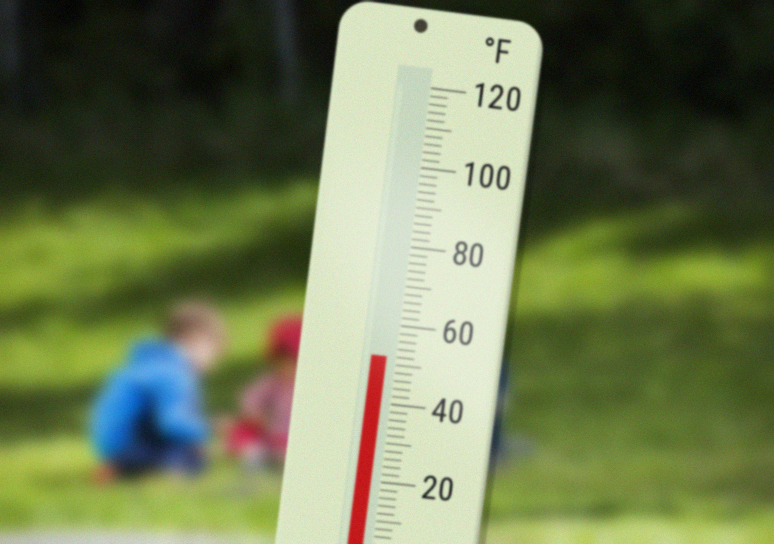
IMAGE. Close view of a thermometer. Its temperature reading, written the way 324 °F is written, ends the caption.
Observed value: 52 °F
